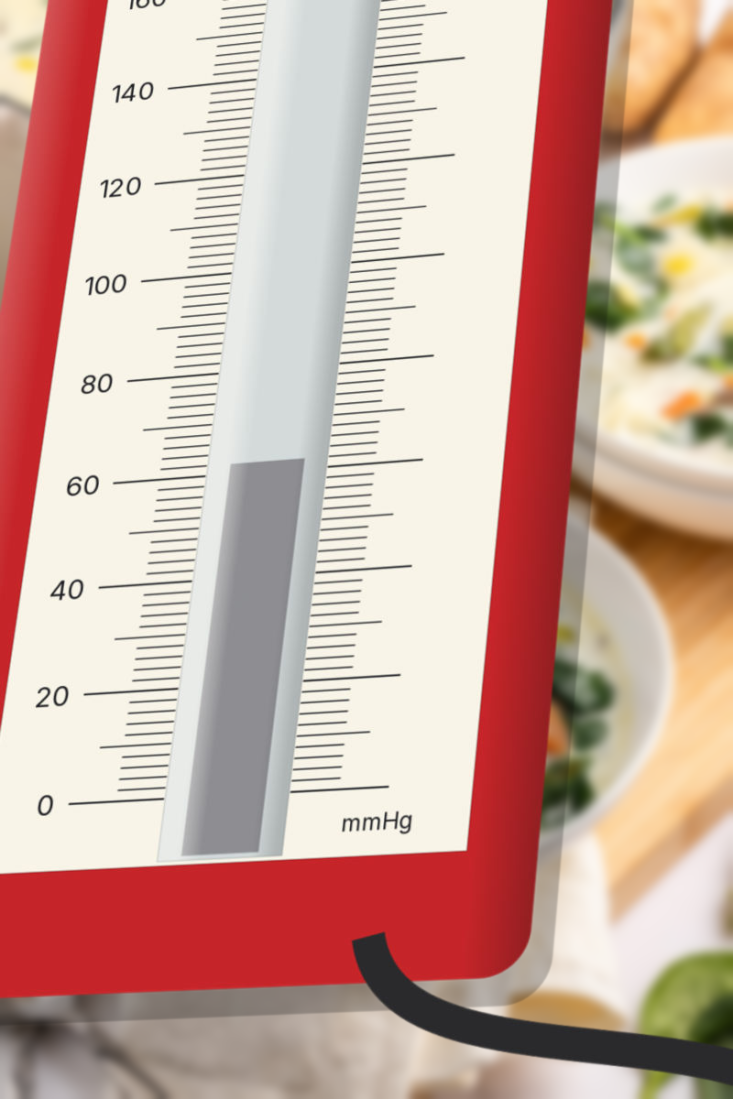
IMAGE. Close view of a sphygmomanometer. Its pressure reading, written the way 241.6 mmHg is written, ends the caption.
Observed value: 62 mmHg
